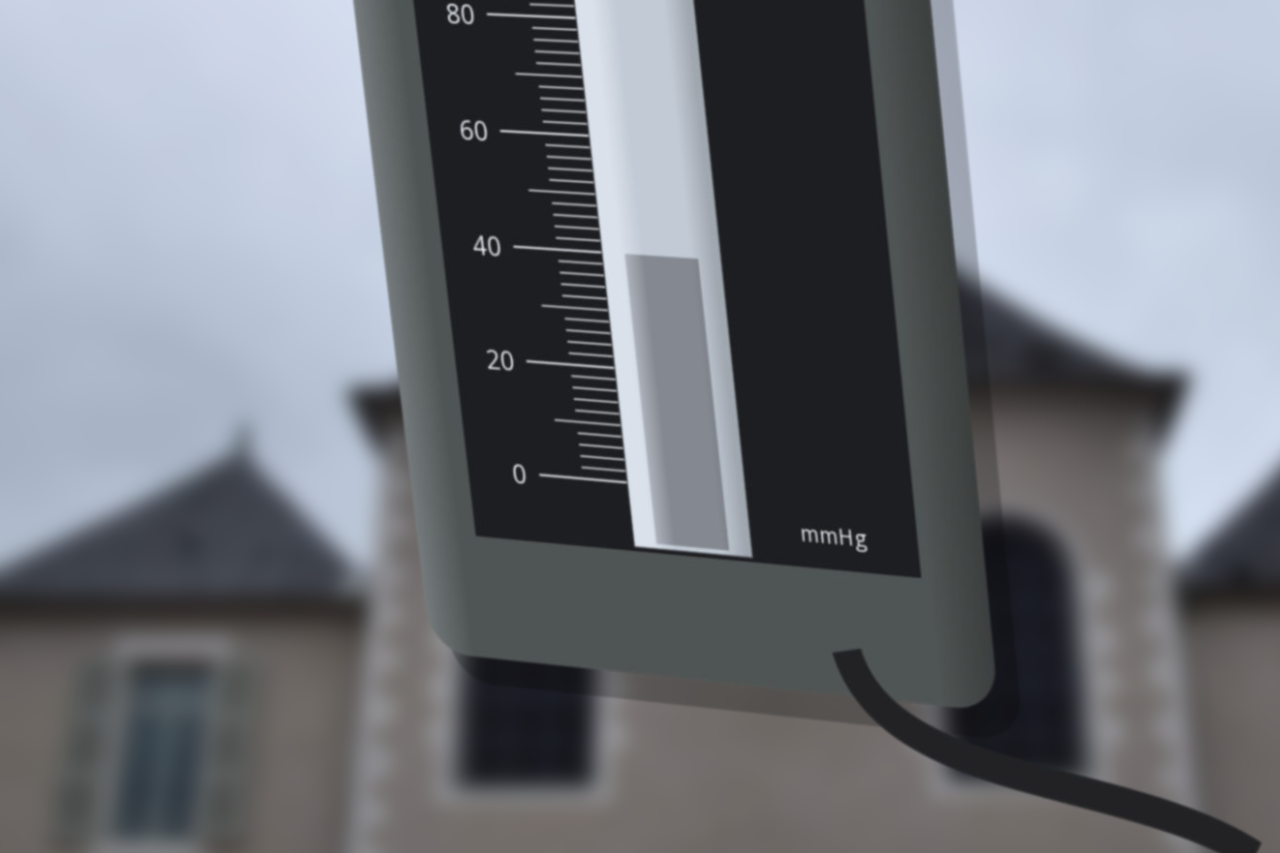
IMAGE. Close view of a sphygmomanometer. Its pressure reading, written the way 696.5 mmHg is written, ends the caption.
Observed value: 40 mmHg
